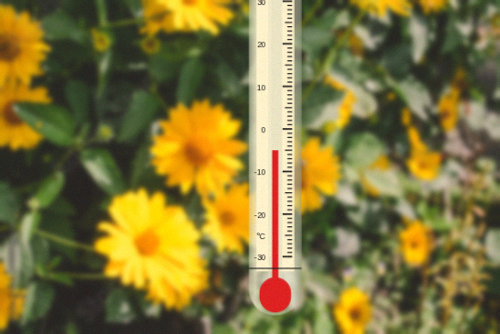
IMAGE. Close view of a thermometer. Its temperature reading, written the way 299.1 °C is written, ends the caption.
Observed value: -5 °C
